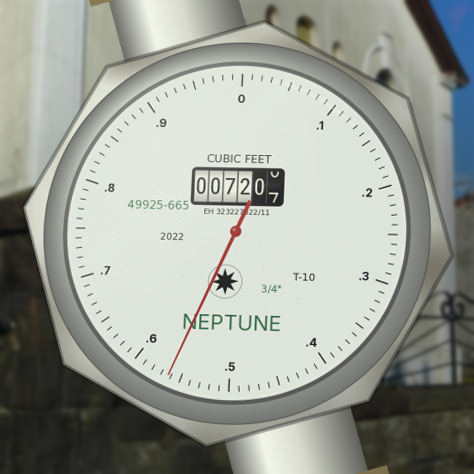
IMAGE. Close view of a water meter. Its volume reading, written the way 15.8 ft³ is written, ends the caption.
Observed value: 7206.56 ft³
